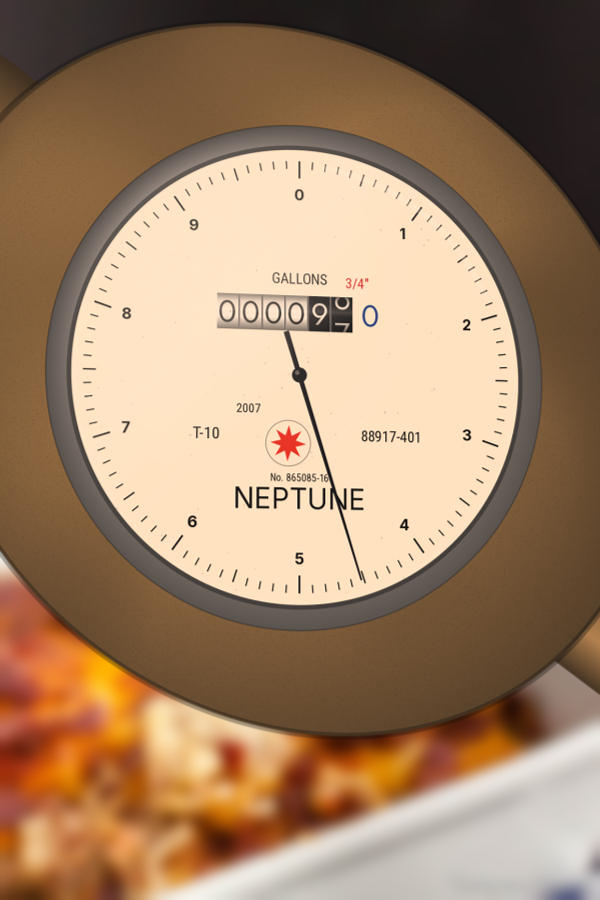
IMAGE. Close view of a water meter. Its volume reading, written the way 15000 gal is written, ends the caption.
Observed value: 964.5 gal
